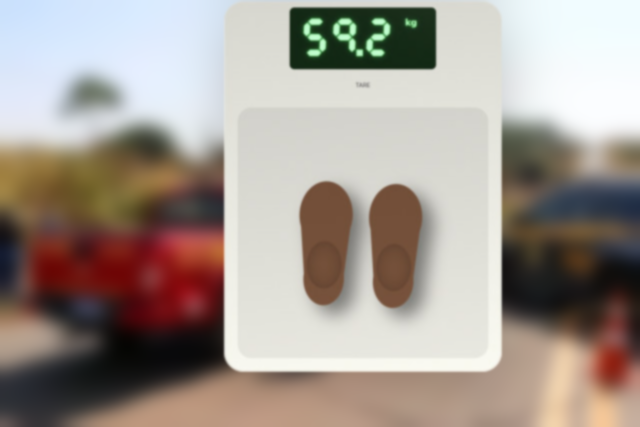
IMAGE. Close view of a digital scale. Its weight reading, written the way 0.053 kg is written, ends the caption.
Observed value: 59.2 kg
